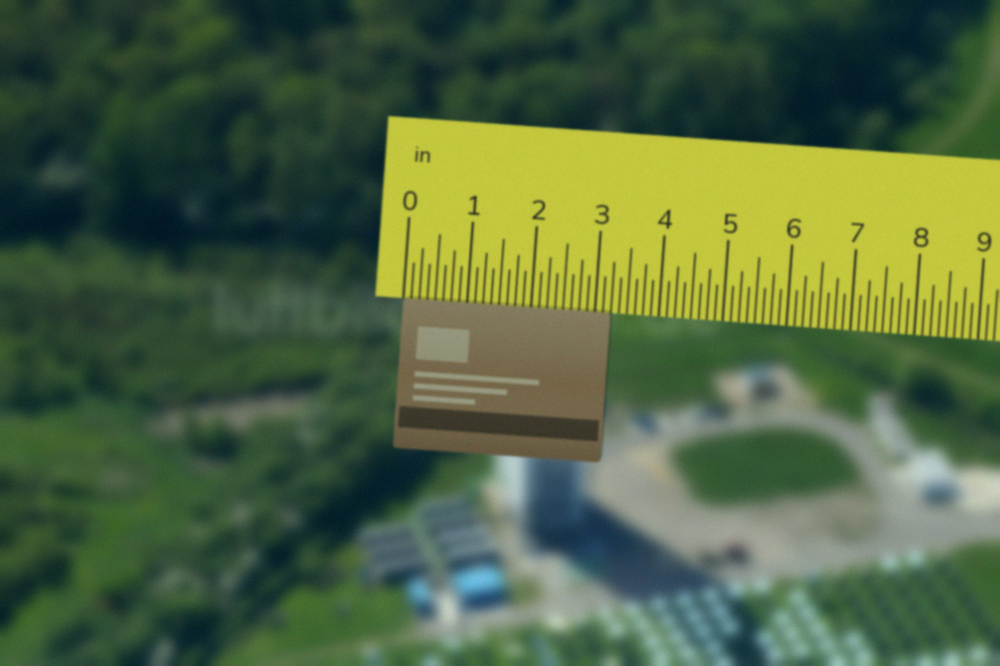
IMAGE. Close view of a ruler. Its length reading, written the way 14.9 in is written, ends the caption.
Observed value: 3.25 in
